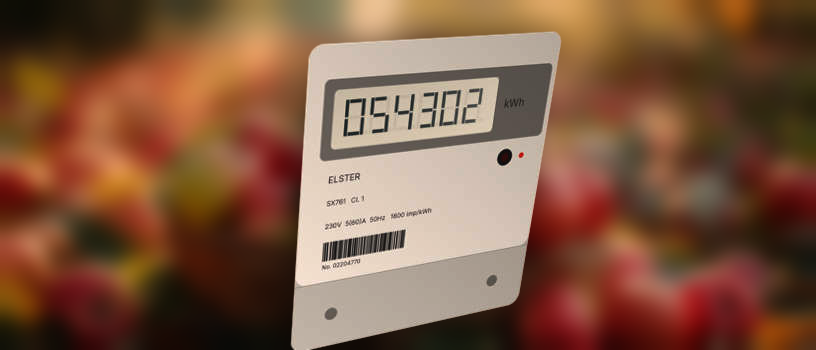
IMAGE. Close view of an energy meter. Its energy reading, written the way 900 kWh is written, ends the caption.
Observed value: 54302 kWh
